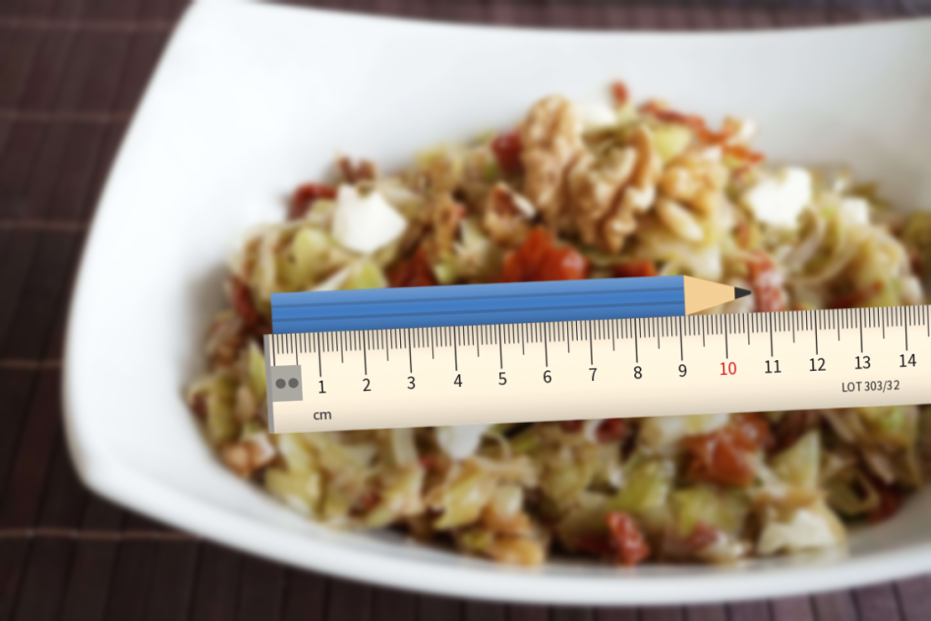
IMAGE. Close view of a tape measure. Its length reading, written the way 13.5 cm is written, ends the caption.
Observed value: 10.6 cm
